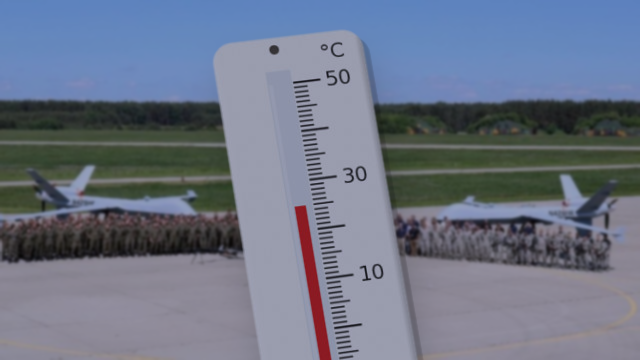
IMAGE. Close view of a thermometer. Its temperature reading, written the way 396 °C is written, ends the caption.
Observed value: 25 °C
